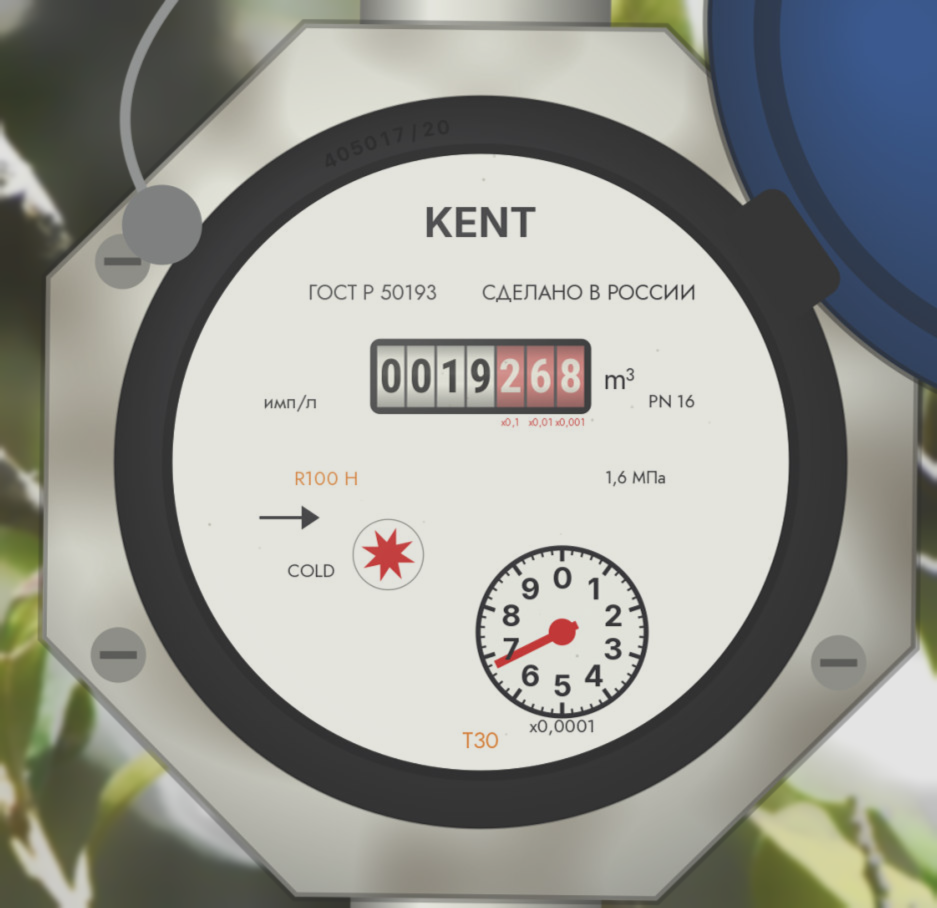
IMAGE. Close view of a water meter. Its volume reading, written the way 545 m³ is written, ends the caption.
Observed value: 19.2686 m³
